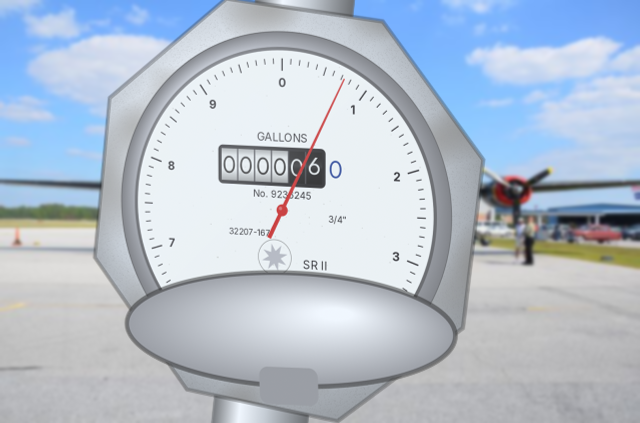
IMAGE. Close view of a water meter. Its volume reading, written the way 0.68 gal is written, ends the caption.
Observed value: 60.7 gal
